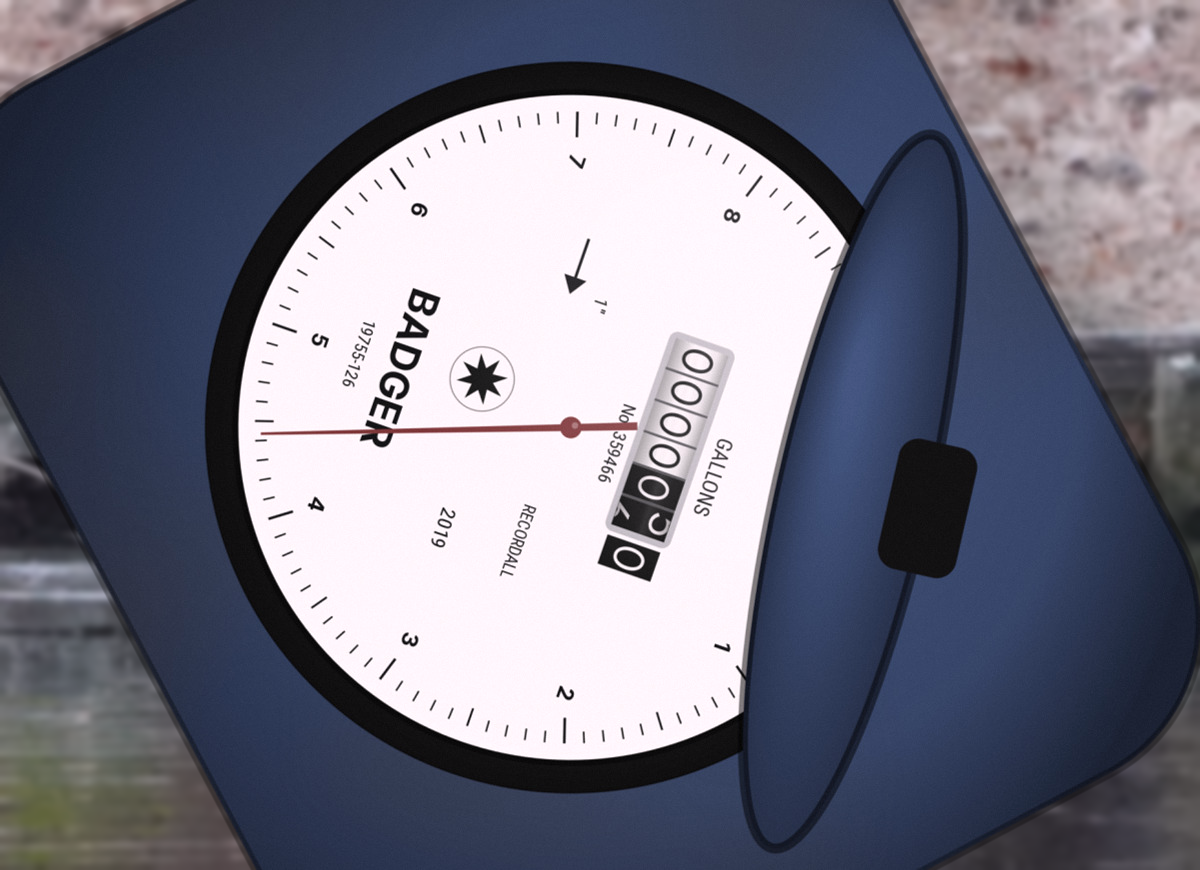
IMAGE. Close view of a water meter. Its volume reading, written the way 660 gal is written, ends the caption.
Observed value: 54.4 gal
